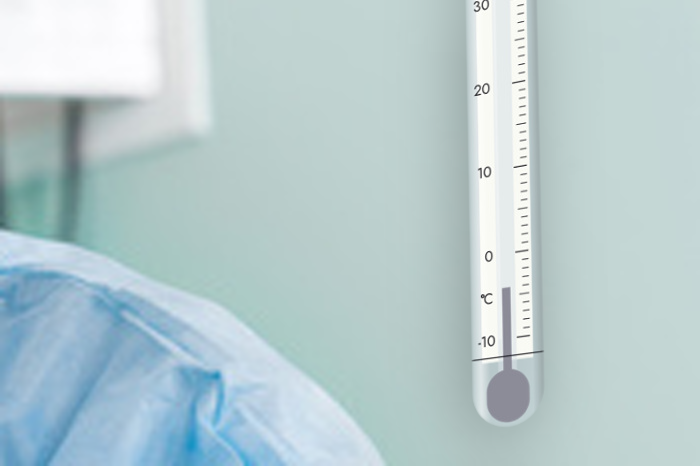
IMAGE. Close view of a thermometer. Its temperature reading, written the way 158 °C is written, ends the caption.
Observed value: -4 °C
